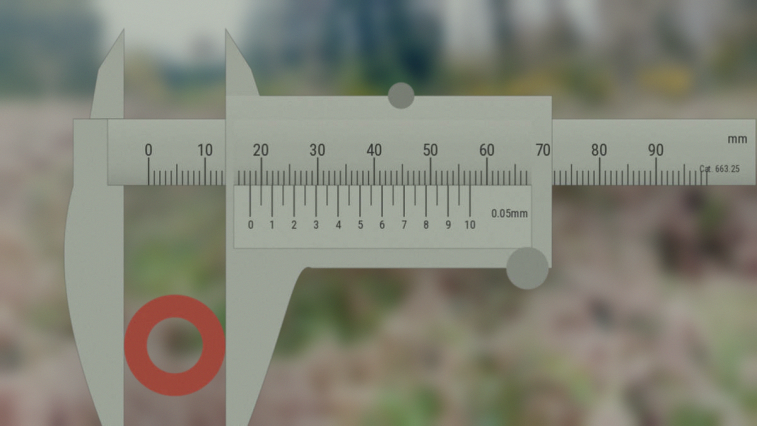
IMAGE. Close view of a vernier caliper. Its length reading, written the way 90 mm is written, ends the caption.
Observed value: 18.0 mm
